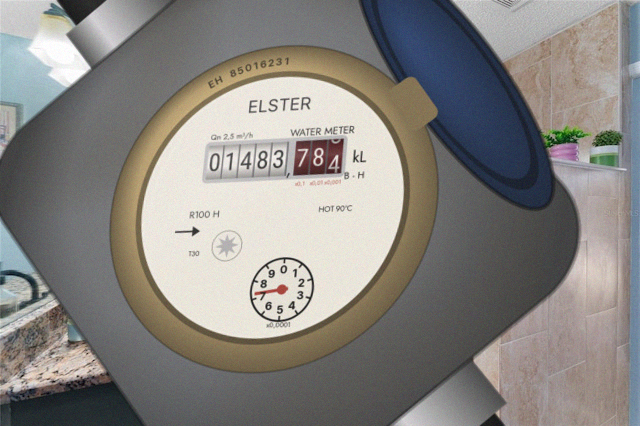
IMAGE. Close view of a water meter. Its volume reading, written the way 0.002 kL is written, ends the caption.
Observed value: 1483.7837 kL
